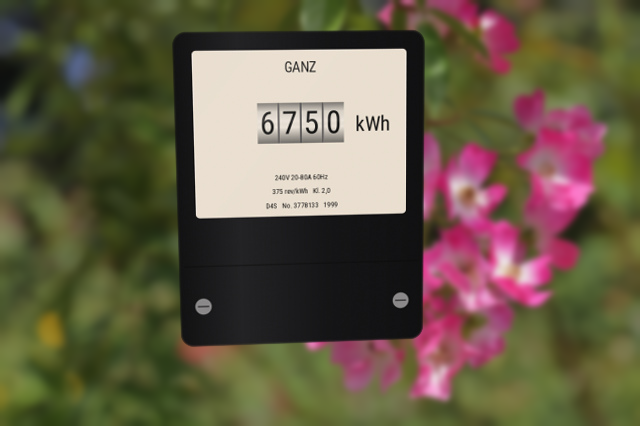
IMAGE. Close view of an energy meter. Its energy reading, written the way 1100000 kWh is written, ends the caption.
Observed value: 6750 kWh
